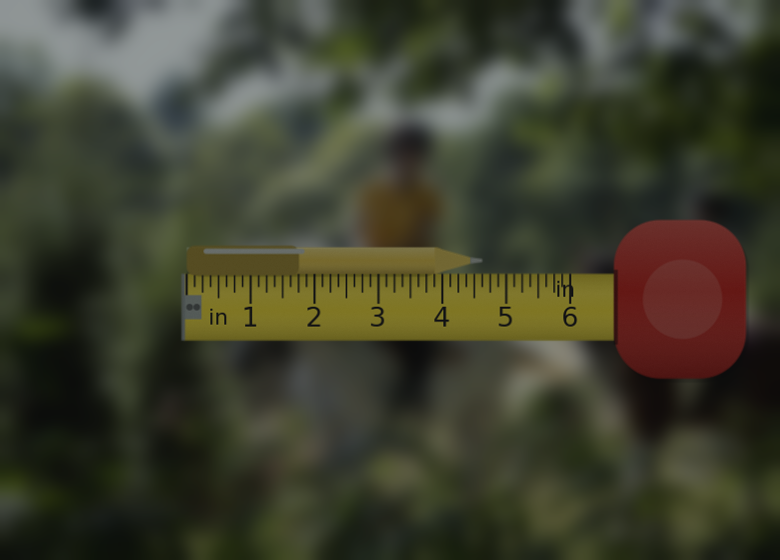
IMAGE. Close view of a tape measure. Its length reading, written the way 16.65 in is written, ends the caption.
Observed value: 4.625 in
